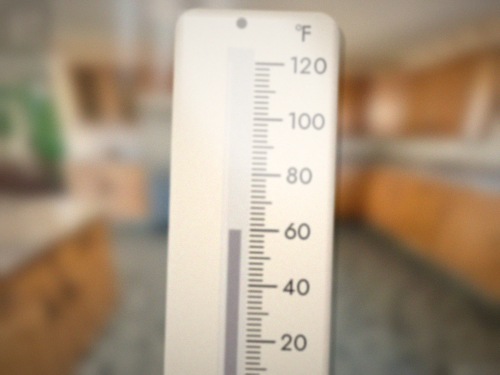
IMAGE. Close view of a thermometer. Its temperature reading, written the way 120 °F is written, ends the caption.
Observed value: 60 °F
